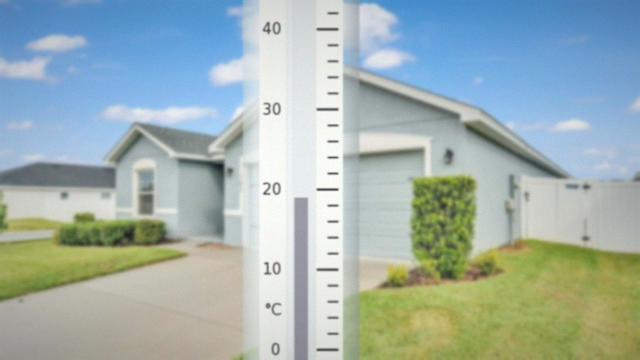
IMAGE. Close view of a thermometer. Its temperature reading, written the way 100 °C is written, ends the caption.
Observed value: 19 °C
